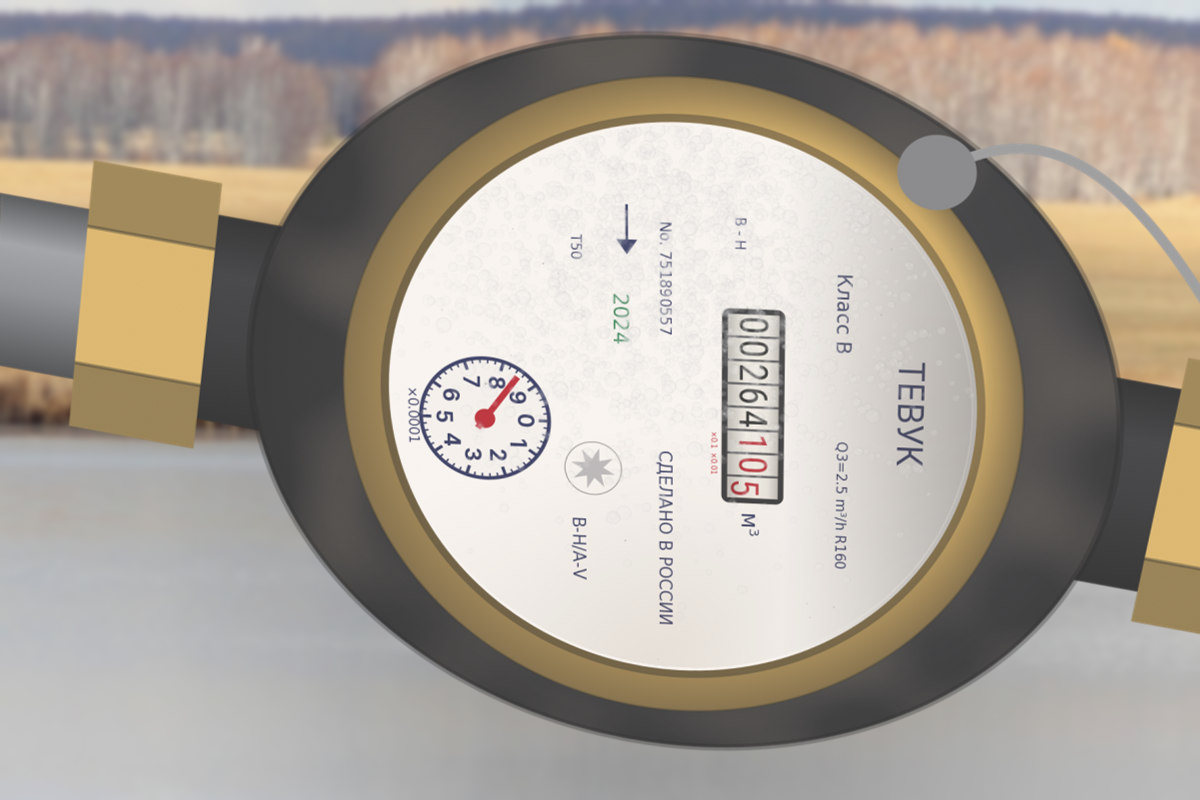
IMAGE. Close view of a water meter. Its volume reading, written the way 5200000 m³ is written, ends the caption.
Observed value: 264.1048 m³
